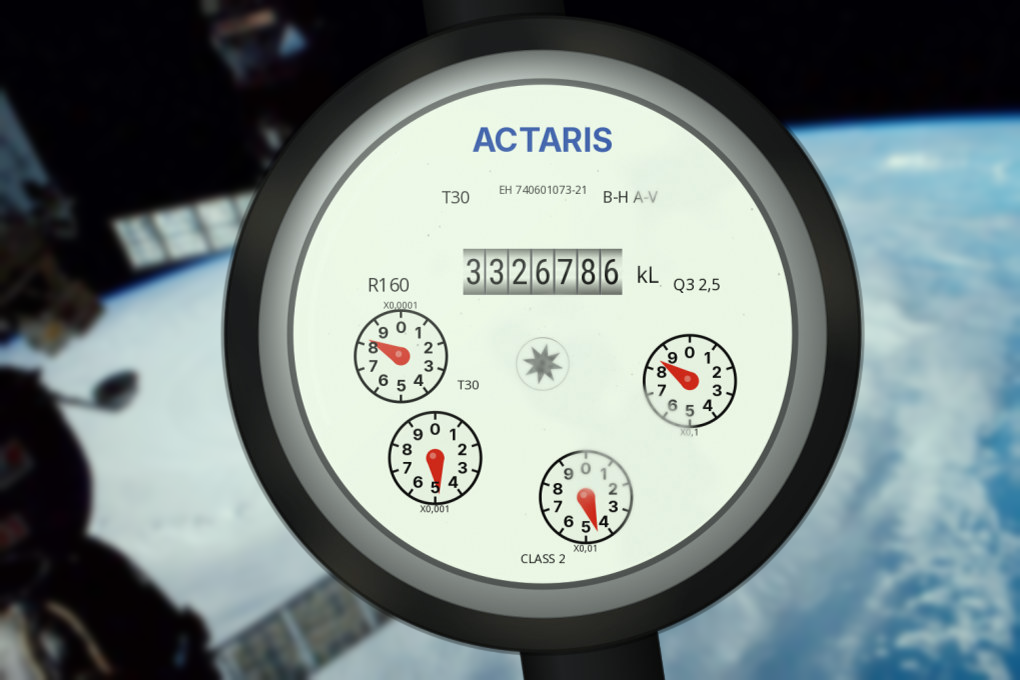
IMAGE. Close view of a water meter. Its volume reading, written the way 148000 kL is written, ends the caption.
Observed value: 3326786.8448 kL
